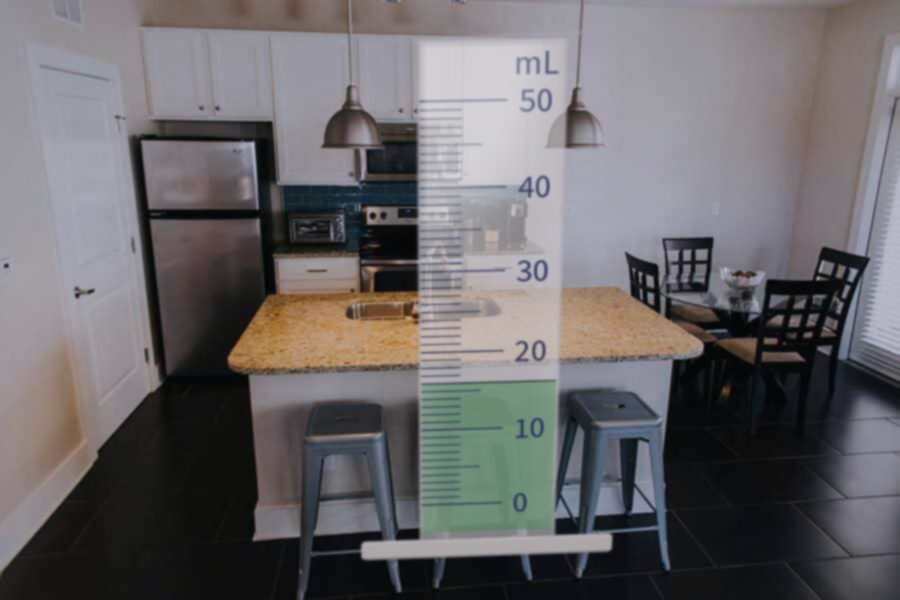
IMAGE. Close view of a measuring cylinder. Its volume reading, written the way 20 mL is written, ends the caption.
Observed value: 16 mL
